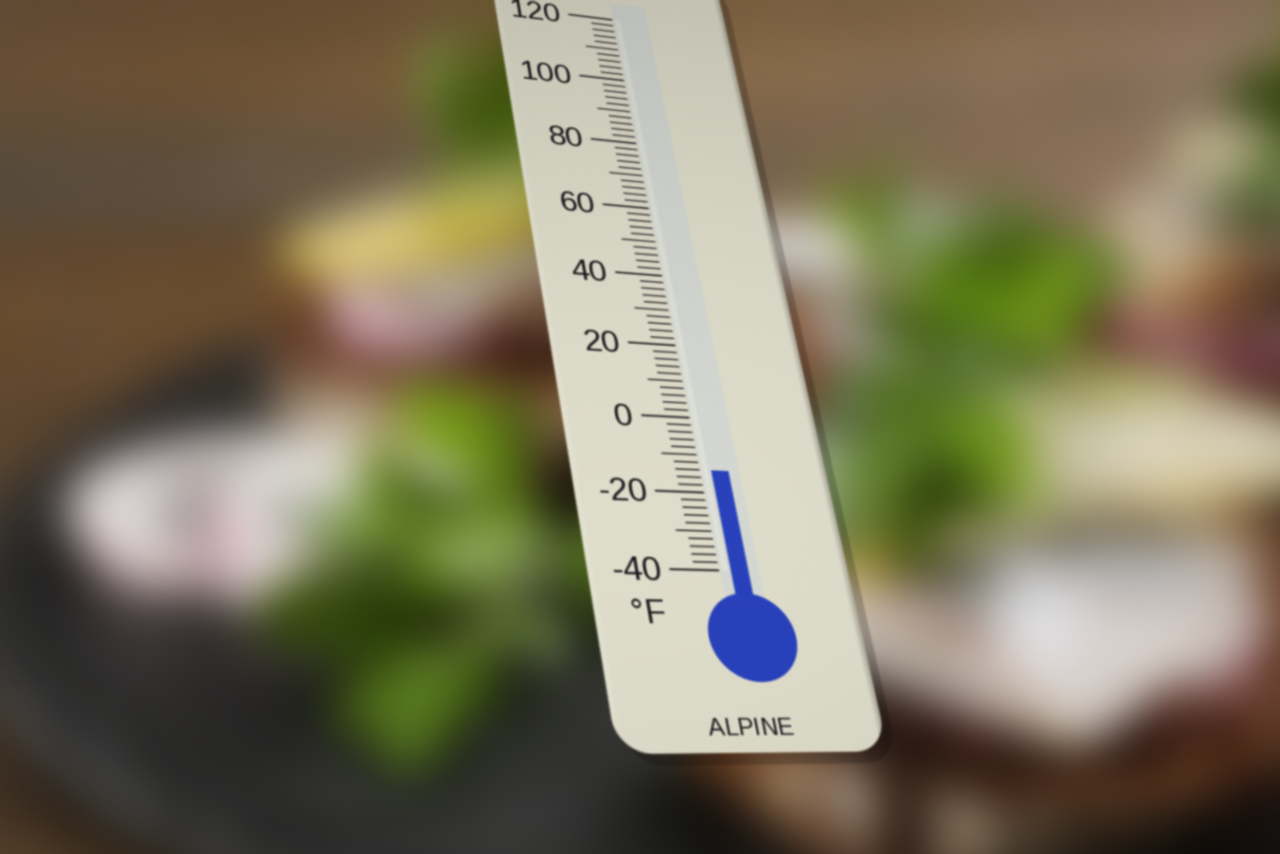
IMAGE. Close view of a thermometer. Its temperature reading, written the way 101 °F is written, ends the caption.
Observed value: -14 °F
